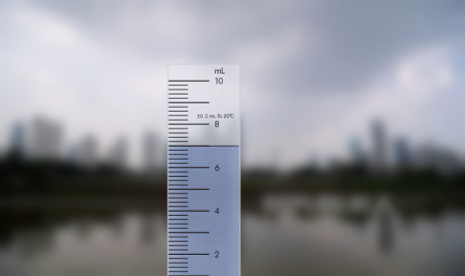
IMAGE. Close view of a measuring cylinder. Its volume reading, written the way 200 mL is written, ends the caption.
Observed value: 7 mL
